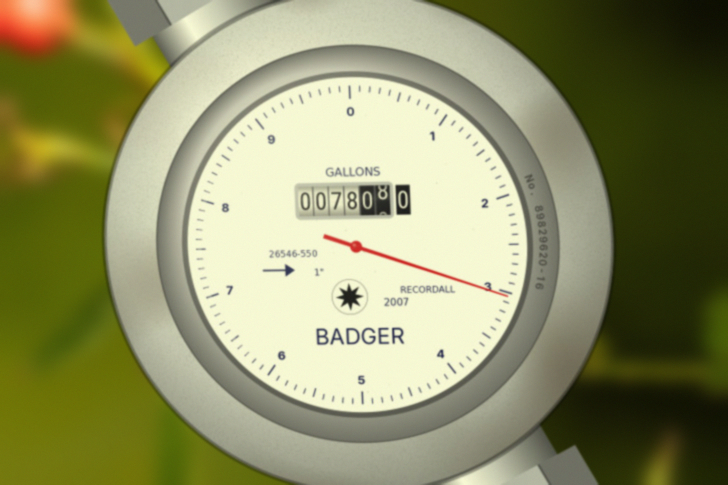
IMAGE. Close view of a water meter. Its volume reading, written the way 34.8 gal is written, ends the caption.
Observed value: 78083.0 gal
